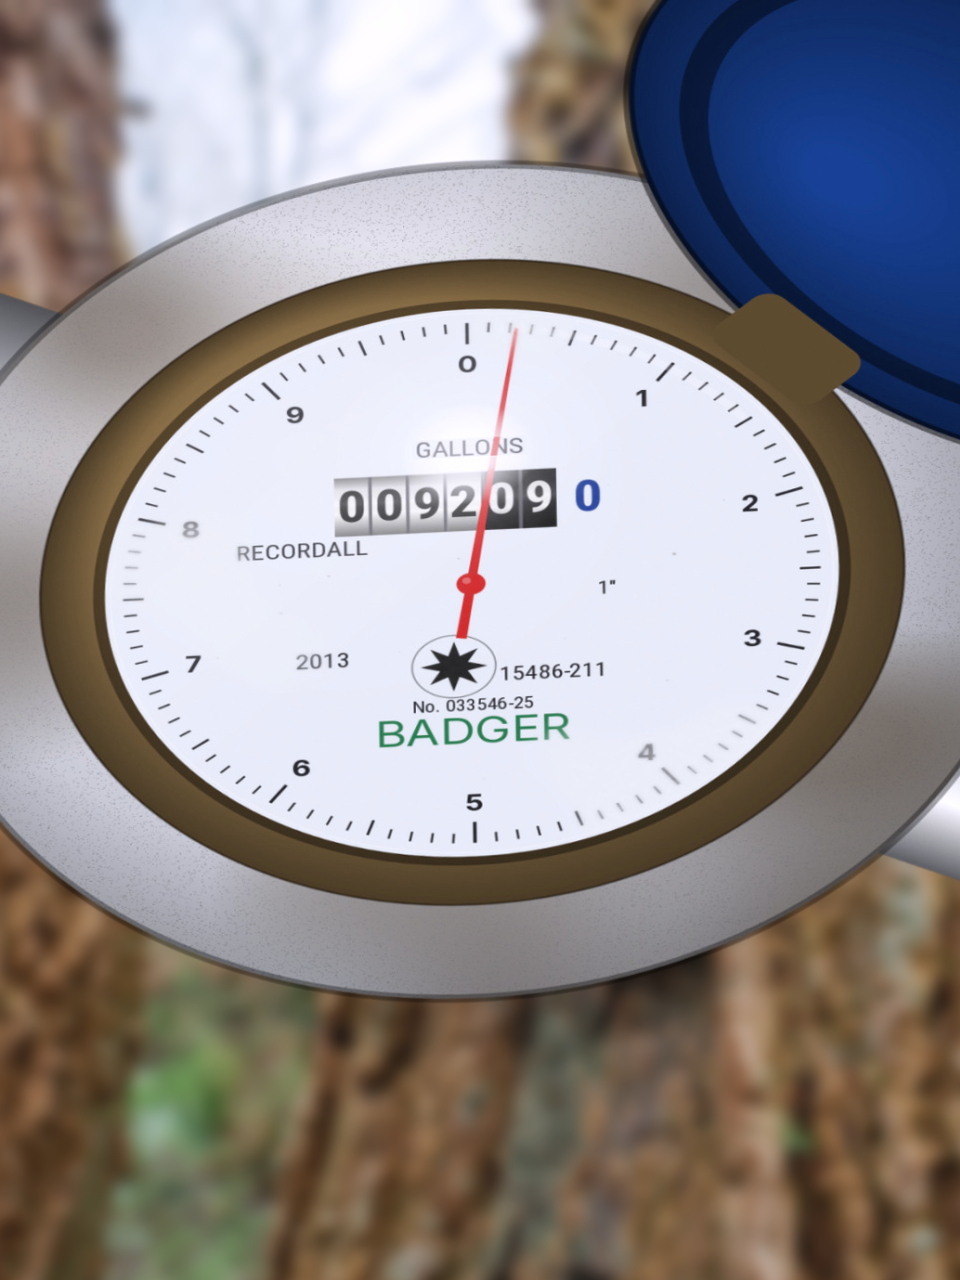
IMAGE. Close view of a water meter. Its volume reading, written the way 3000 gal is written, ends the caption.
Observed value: 92090.2 gal
